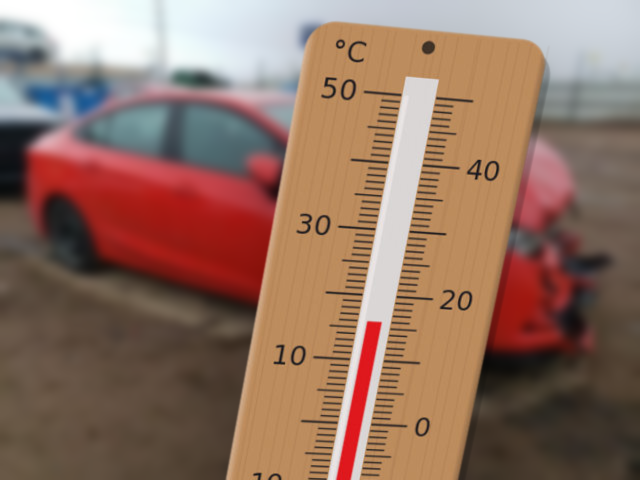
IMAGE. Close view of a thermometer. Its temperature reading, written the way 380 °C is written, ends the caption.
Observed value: 16 °C
